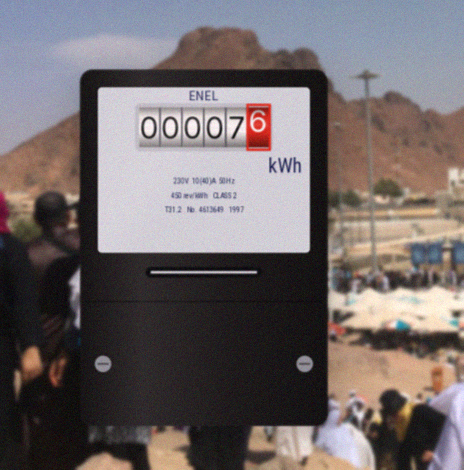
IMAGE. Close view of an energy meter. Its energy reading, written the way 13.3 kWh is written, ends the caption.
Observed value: 7.6 kWh
